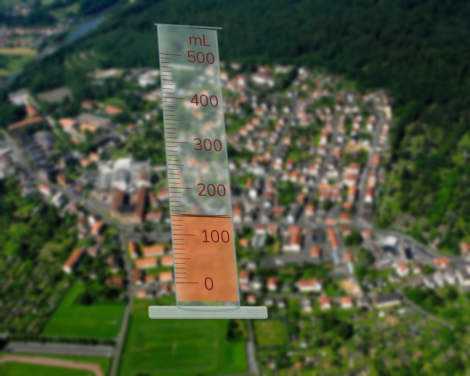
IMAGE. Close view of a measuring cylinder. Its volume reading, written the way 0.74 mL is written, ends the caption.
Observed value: 140 mL
